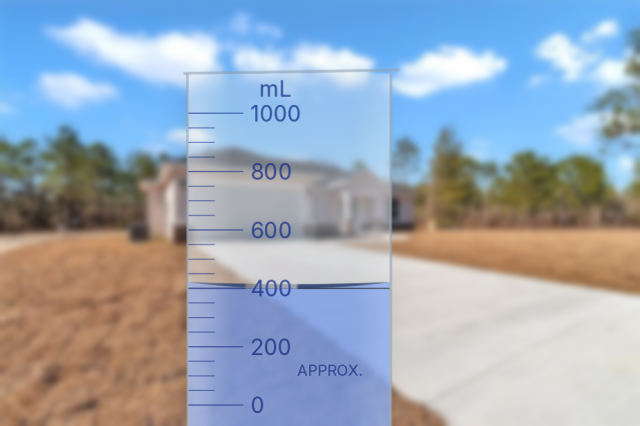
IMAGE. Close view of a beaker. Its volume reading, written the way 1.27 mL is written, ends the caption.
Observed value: 400 mL
